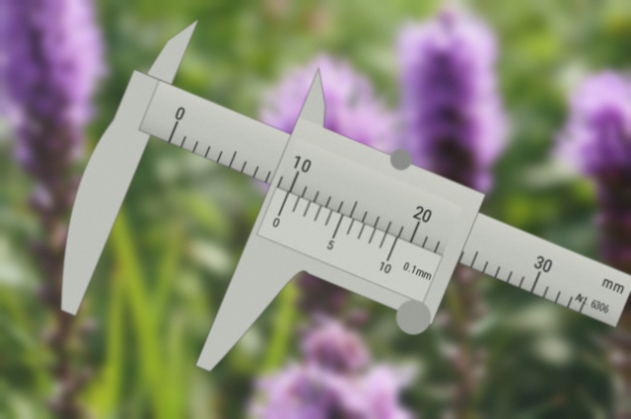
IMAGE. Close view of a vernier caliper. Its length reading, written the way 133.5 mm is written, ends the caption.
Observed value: 9.9 mm
